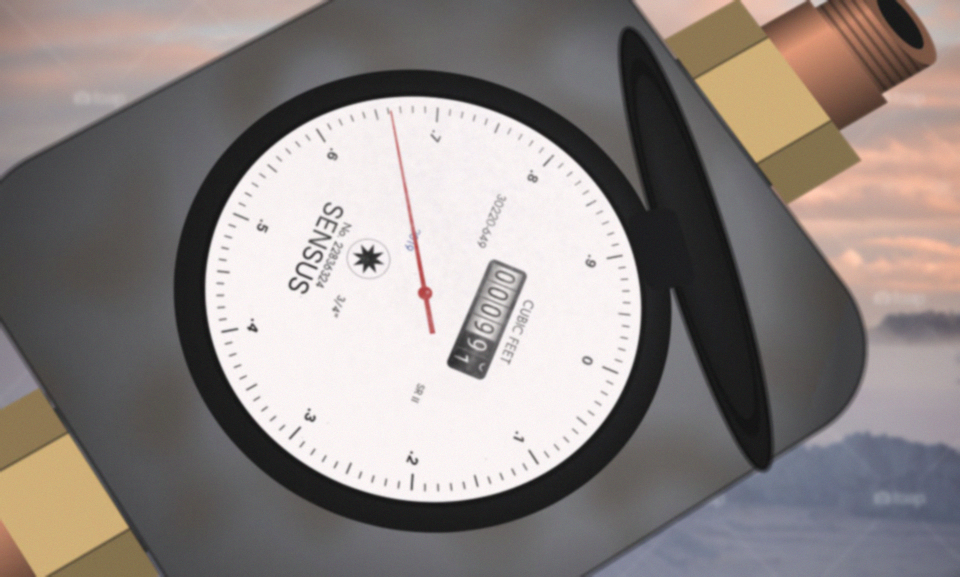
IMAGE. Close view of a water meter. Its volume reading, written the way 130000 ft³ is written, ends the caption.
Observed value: 990.66 ft³
